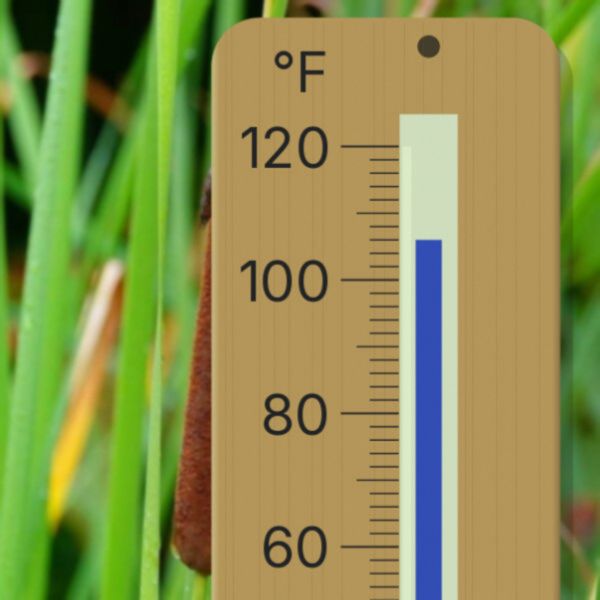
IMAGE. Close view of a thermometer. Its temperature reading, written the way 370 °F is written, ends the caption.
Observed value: 106 °F
